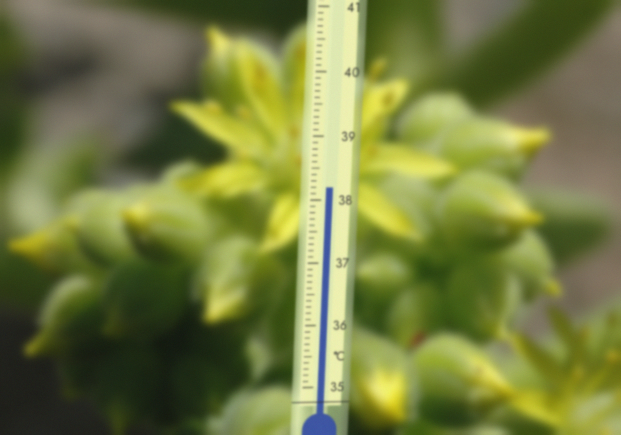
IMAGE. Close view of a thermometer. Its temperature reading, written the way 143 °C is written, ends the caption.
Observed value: 38.2 °C
